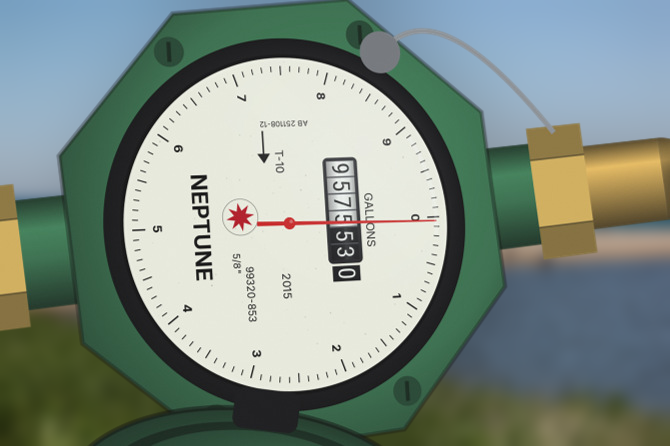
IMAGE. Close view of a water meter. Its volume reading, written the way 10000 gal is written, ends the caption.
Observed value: 9575530.0 gal
